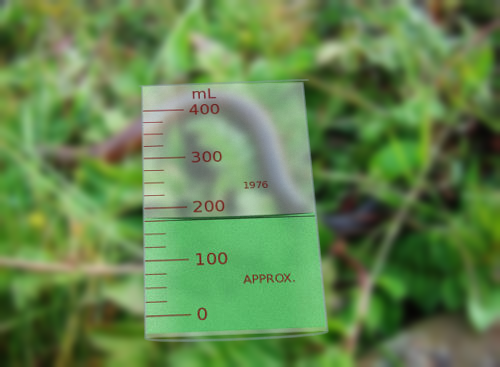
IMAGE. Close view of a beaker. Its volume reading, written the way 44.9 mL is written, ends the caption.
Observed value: 175 mL
